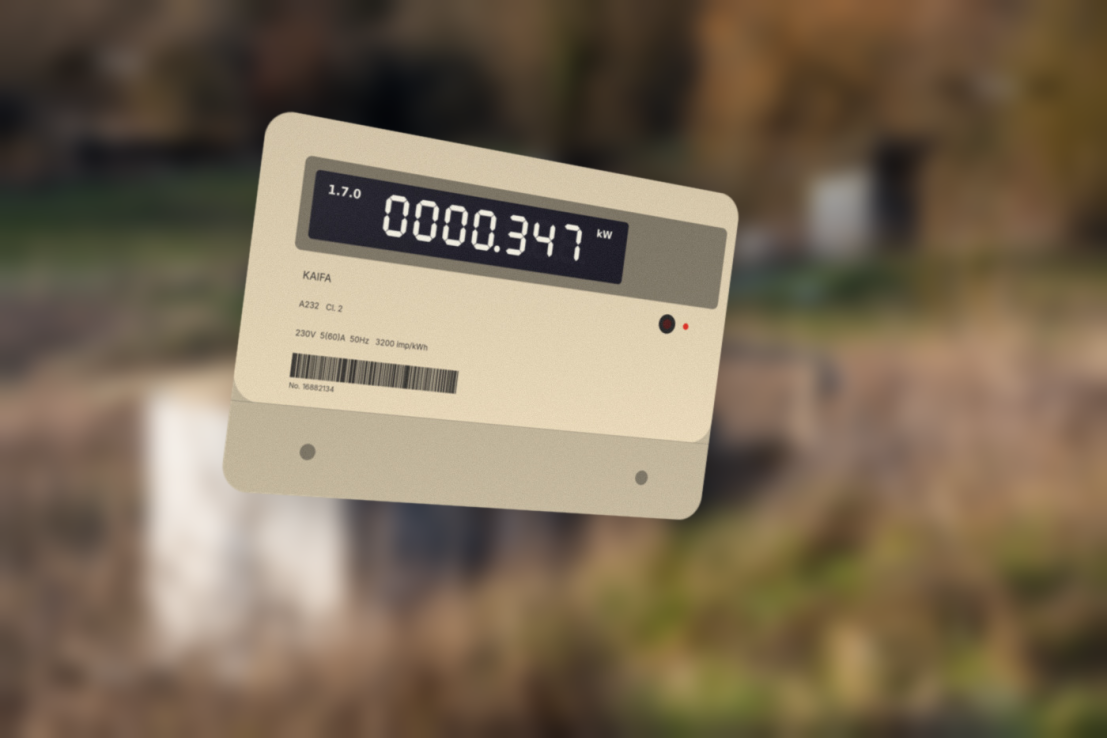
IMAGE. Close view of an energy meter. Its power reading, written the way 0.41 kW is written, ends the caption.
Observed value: 0.347 kW
